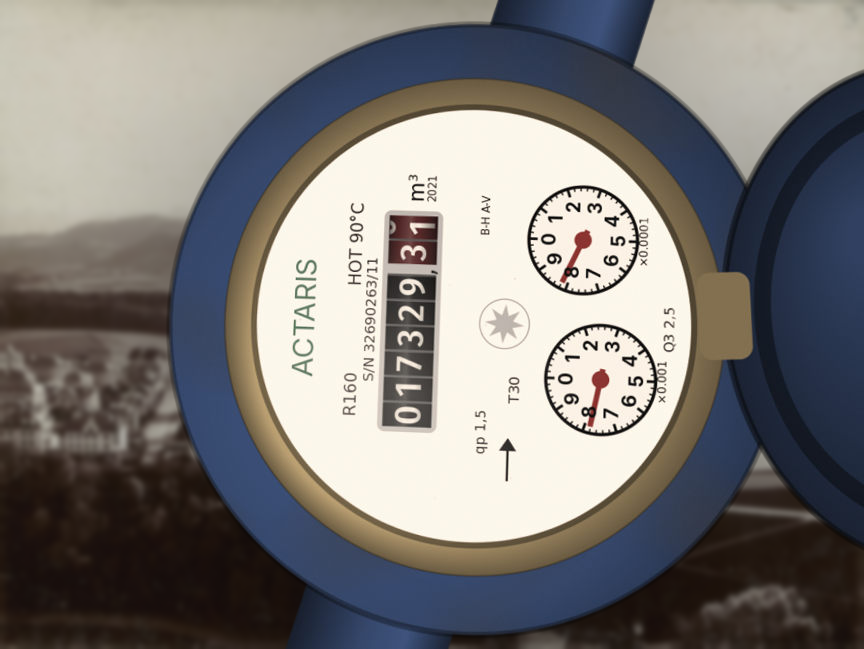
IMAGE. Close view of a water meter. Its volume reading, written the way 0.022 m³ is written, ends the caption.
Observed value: 17329.3078 m³
